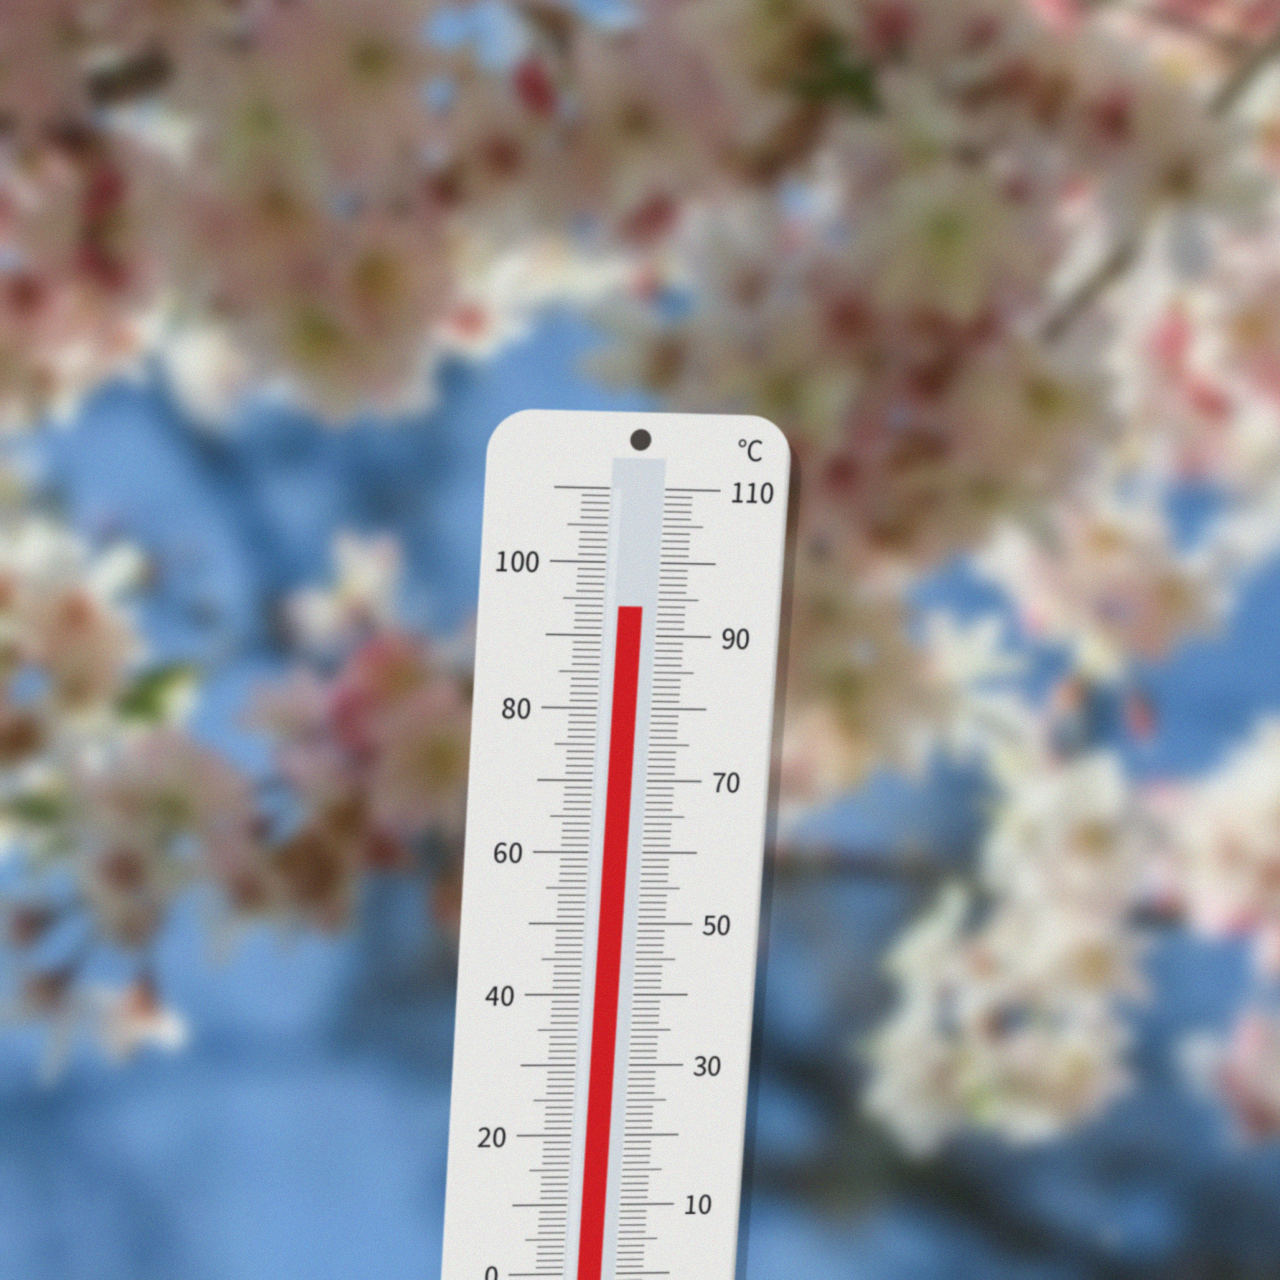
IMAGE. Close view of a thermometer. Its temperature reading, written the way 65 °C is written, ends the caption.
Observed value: 94 °C
